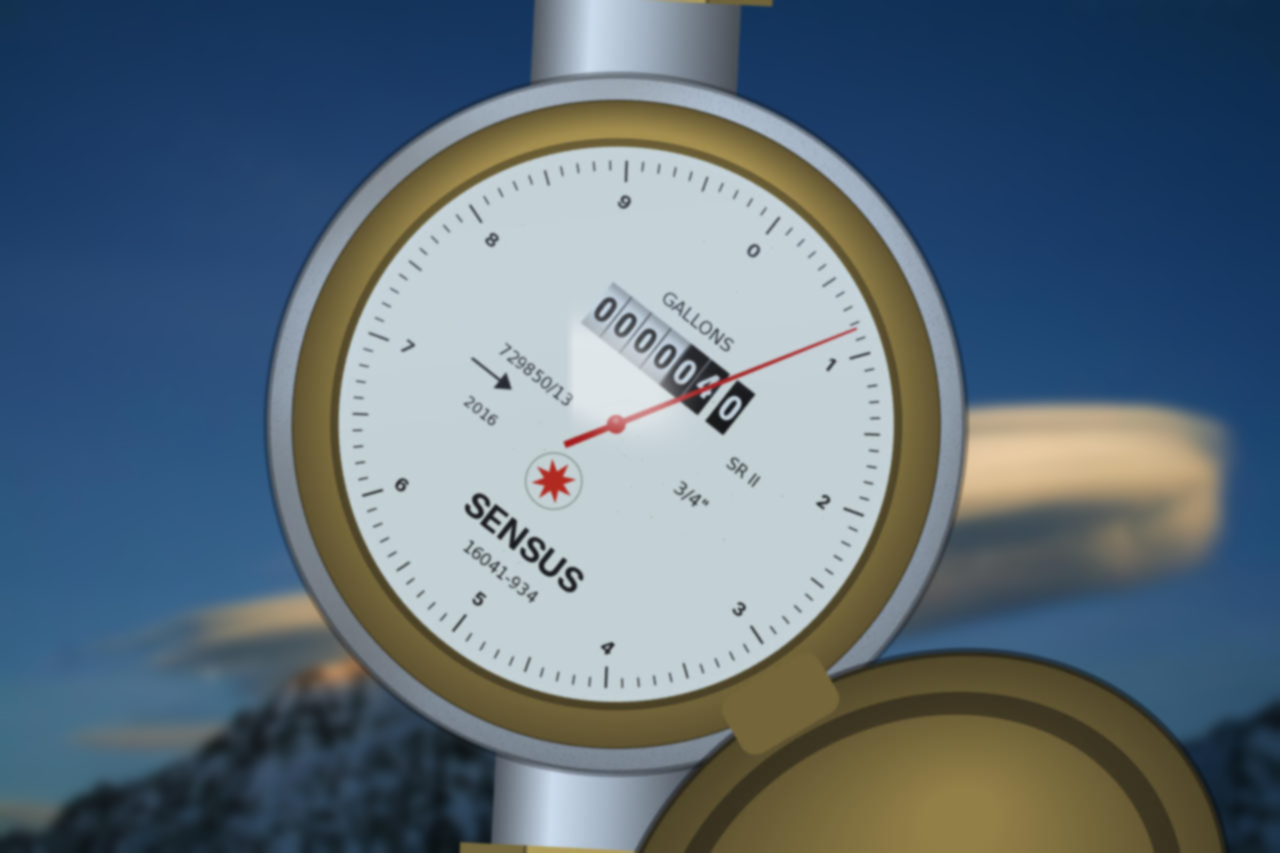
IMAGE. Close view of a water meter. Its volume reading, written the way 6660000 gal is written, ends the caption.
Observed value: 40.8 gal
